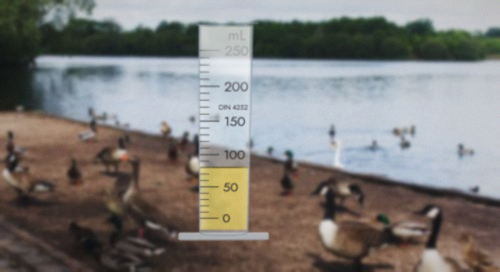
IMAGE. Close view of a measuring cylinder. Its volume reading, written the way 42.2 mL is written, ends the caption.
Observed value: 80 mL
